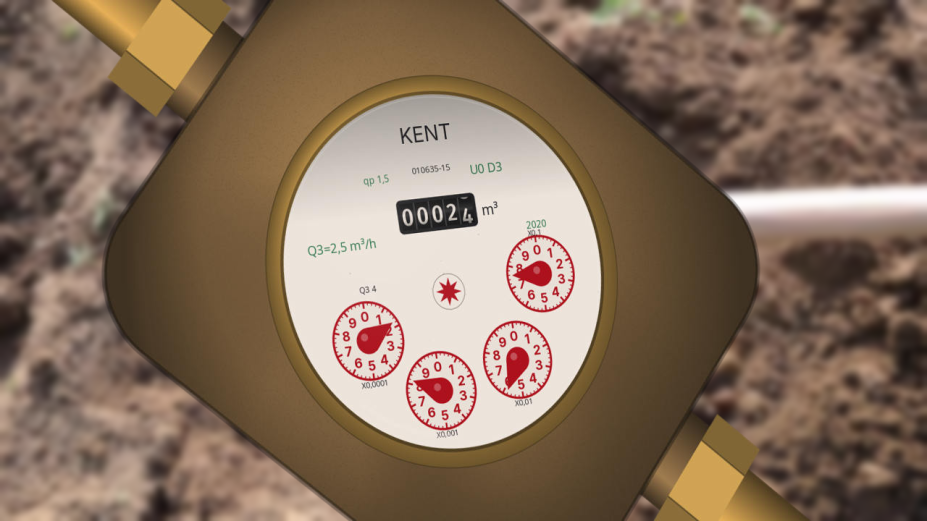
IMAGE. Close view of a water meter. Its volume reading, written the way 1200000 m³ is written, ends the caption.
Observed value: 23.7581 m³
